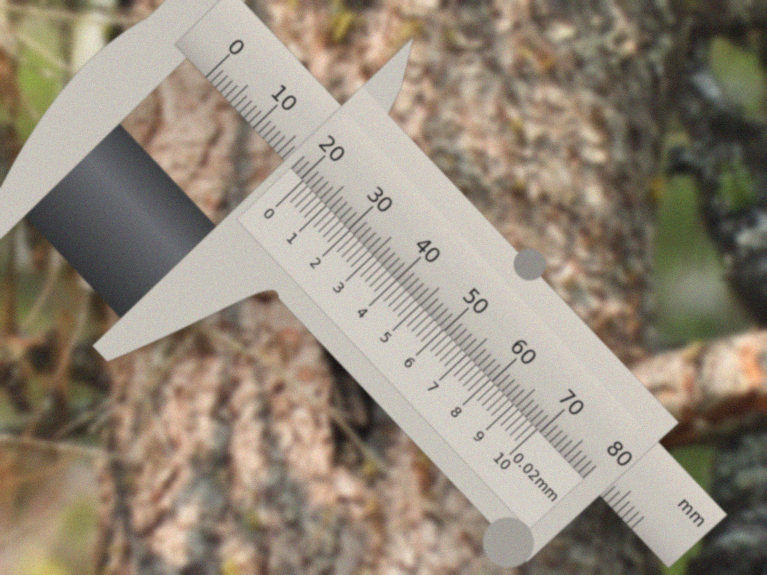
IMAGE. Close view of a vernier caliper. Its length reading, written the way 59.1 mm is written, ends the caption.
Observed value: 20.4 mm
